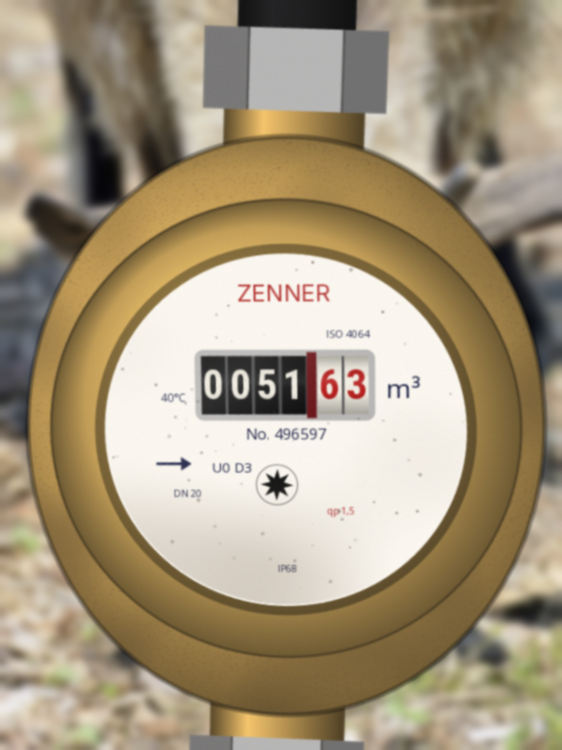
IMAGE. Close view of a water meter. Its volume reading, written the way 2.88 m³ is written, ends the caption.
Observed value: 51.63 m³
